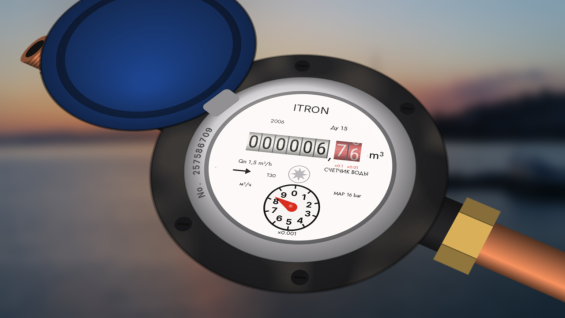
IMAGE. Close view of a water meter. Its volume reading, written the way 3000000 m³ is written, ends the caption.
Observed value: 6.758 m³
